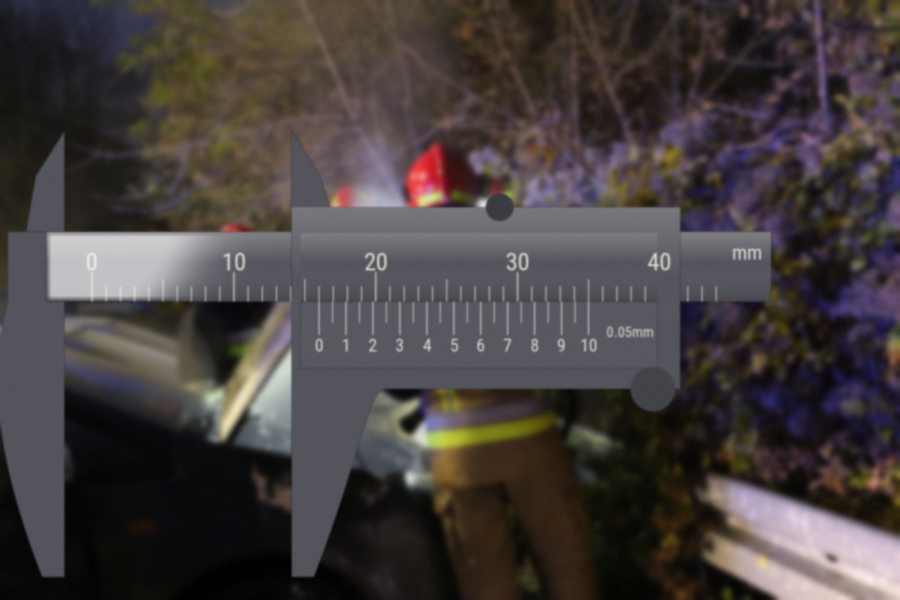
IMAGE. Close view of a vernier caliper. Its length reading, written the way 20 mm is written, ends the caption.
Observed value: 16.0 mm
